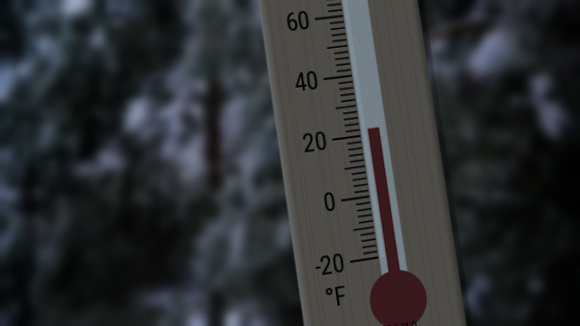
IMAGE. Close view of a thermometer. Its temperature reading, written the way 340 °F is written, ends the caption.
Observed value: 22 °F
